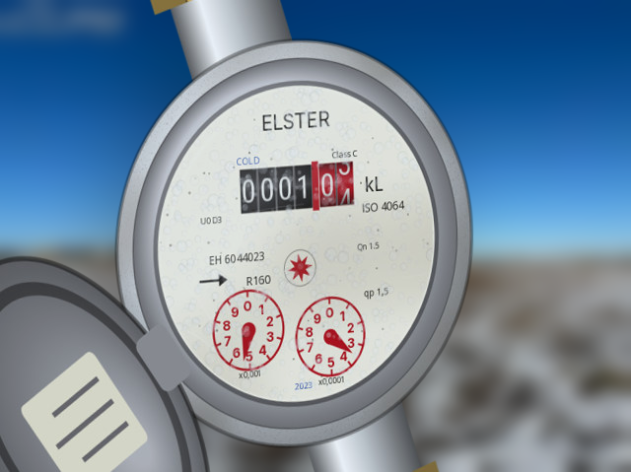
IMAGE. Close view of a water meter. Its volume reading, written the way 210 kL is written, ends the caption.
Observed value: 1.0353 kL
